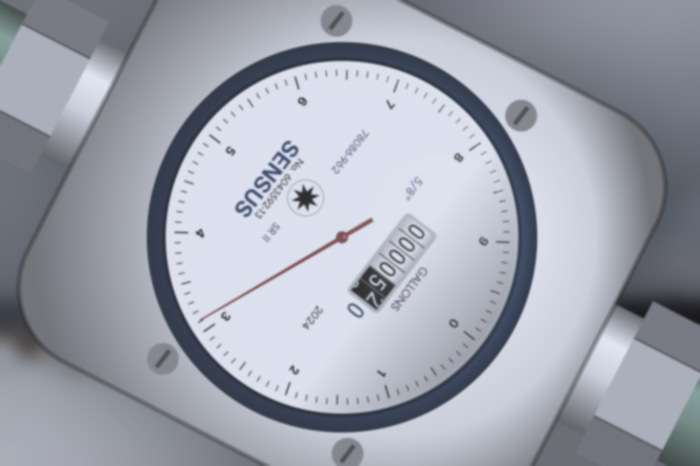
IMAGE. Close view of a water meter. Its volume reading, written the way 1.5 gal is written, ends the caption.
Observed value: 523.1 gal
